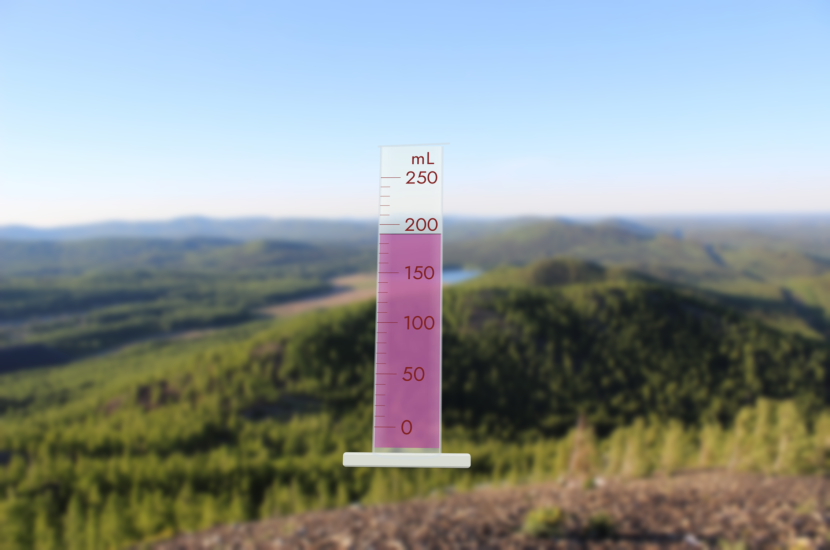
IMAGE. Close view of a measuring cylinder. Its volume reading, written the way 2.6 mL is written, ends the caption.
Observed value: 190 mL
